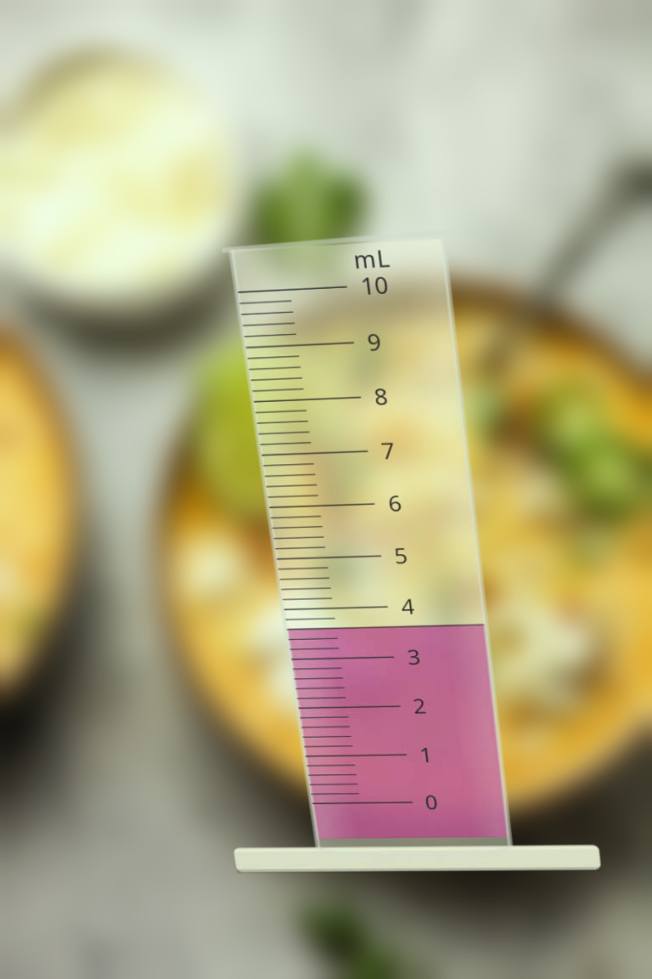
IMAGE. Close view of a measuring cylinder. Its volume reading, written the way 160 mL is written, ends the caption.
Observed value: 3.6 mL
